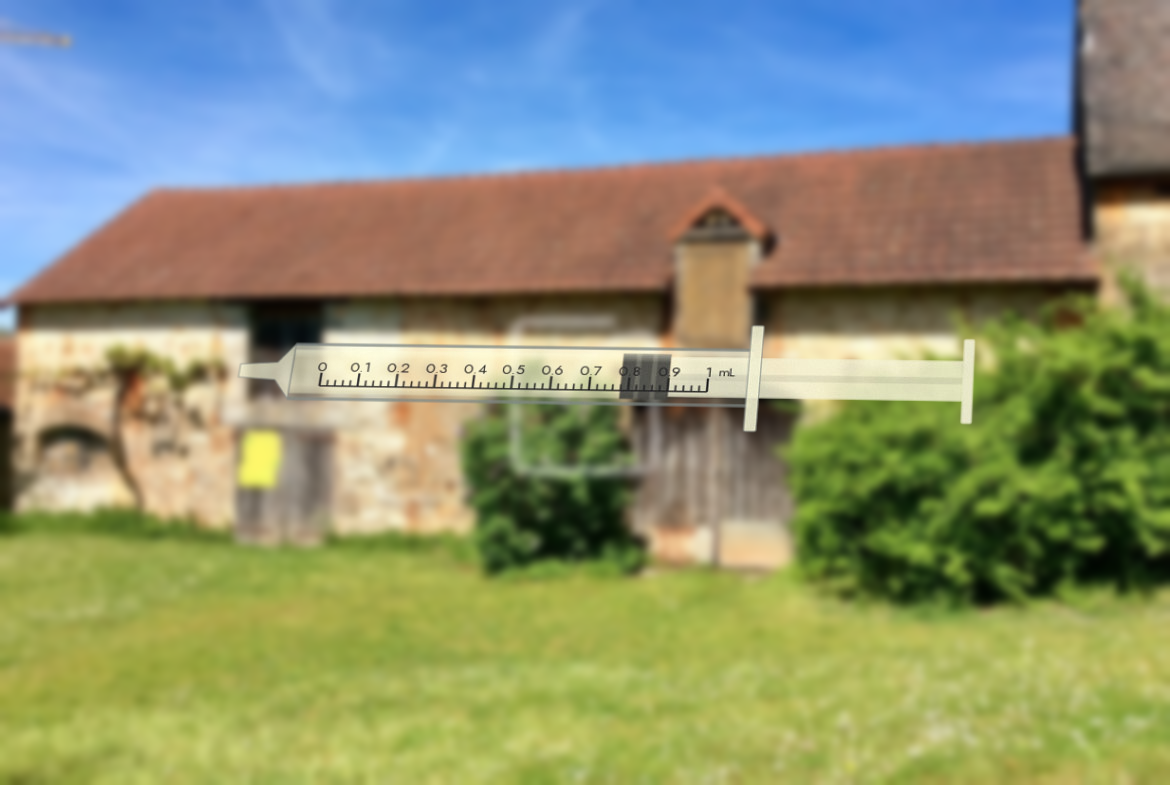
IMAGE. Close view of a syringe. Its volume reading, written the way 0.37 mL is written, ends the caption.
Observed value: 0.78 mL
